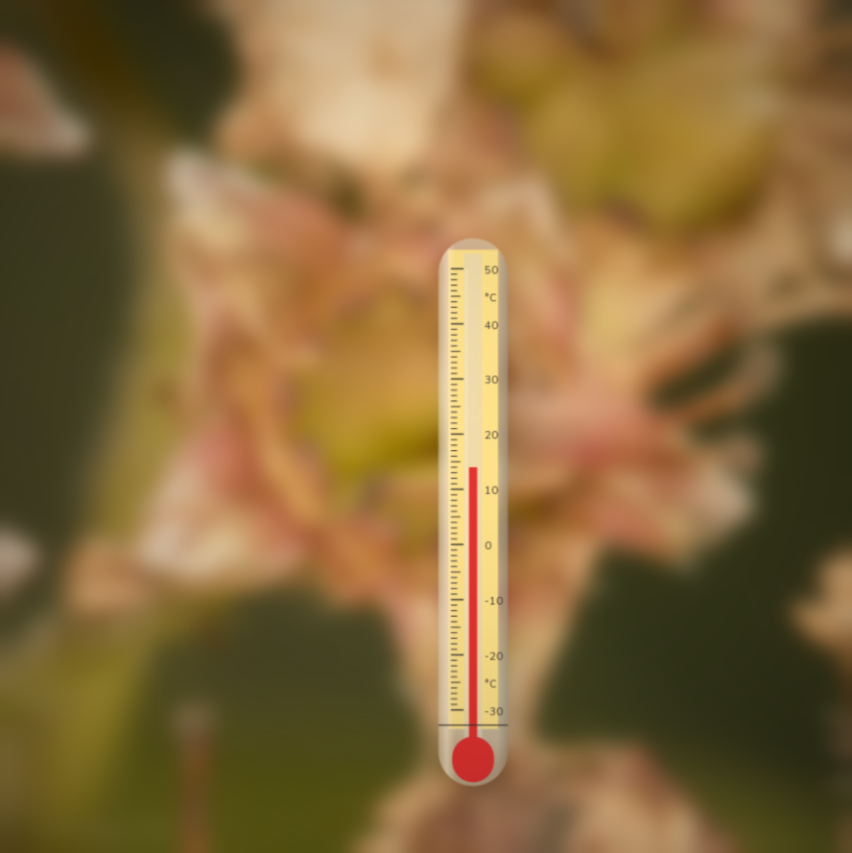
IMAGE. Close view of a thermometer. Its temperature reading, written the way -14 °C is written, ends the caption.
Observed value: 14 °C
